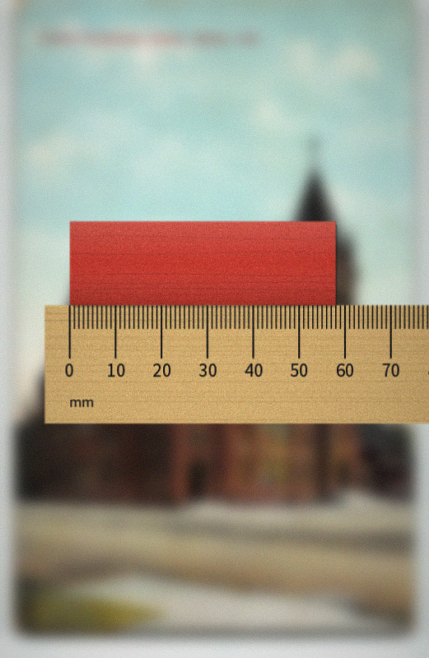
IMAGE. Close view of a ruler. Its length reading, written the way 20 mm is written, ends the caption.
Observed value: 58 mm
